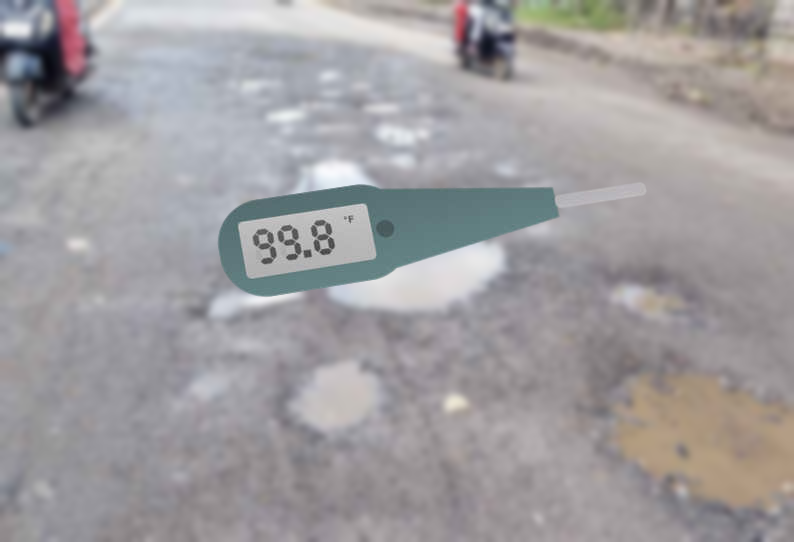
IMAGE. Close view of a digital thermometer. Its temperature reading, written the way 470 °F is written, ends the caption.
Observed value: 99.8 °F
